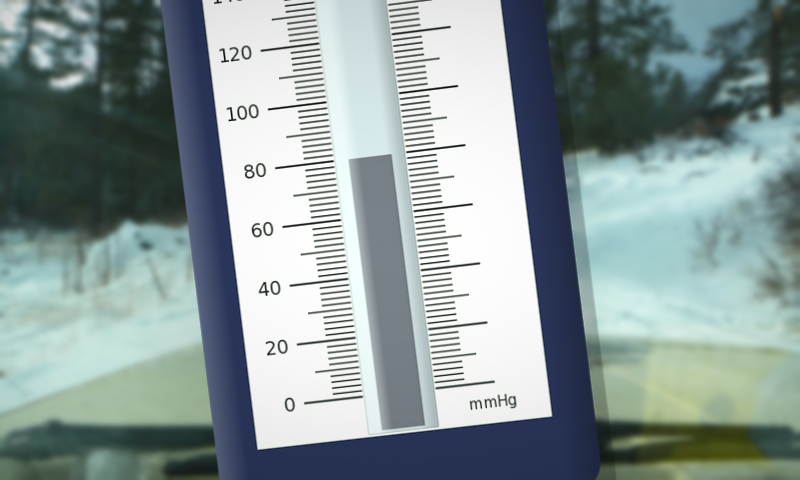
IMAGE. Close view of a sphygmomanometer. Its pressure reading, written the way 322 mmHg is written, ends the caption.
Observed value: 80 mmHg
